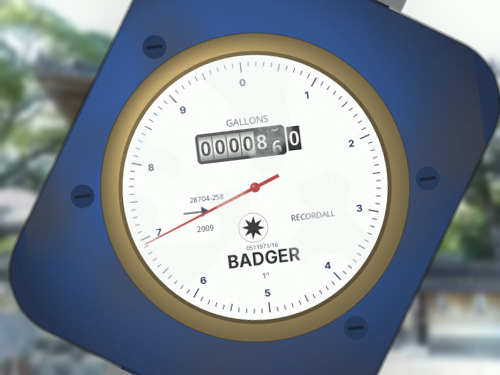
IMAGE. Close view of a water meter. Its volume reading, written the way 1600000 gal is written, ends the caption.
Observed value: 856.9 gal
